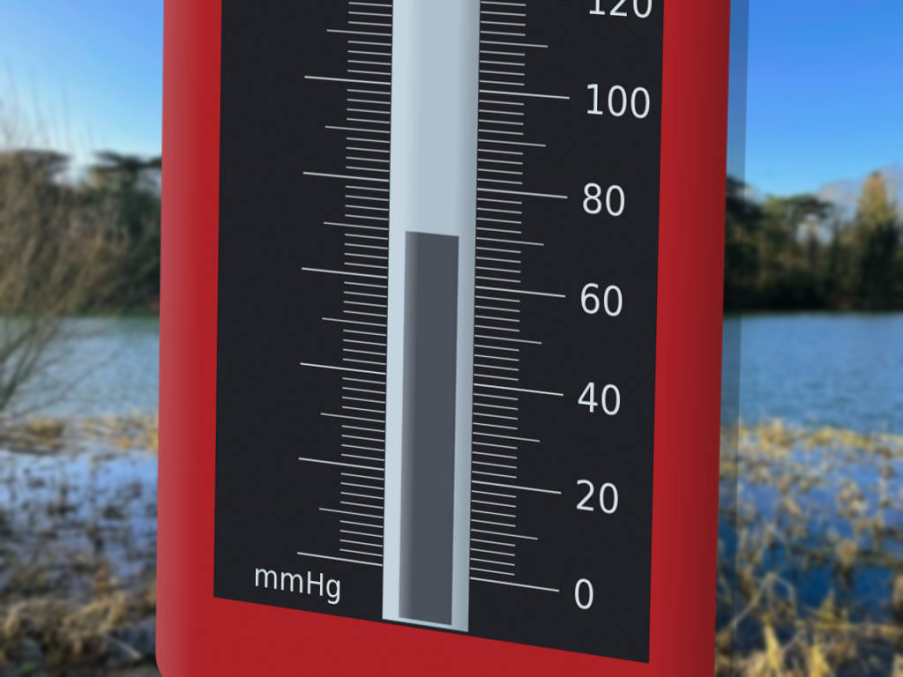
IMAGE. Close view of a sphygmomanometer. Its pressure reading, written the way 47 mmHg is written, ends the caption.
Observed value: 70 mmHg
